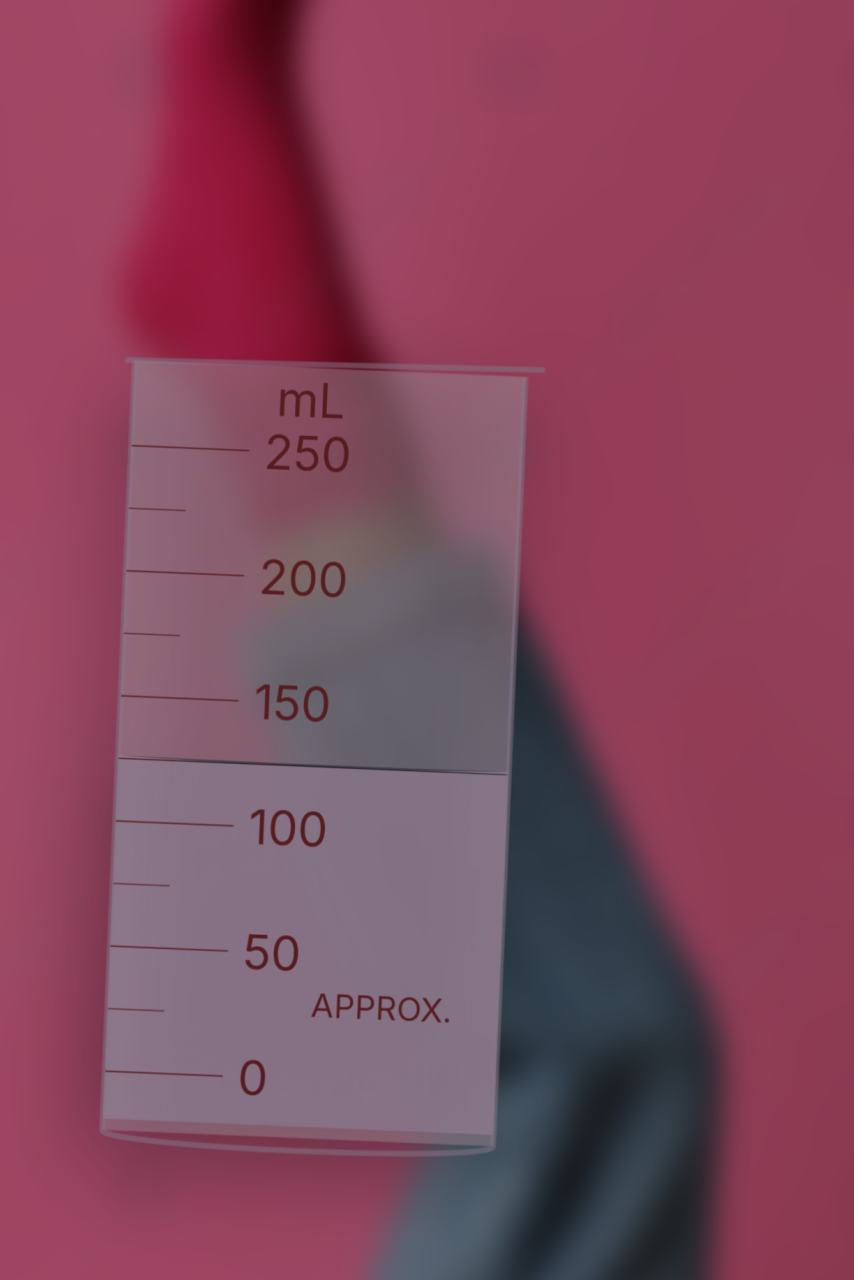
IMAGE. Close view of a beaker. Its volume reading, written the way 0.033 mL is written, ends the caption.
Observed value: 125 mL
